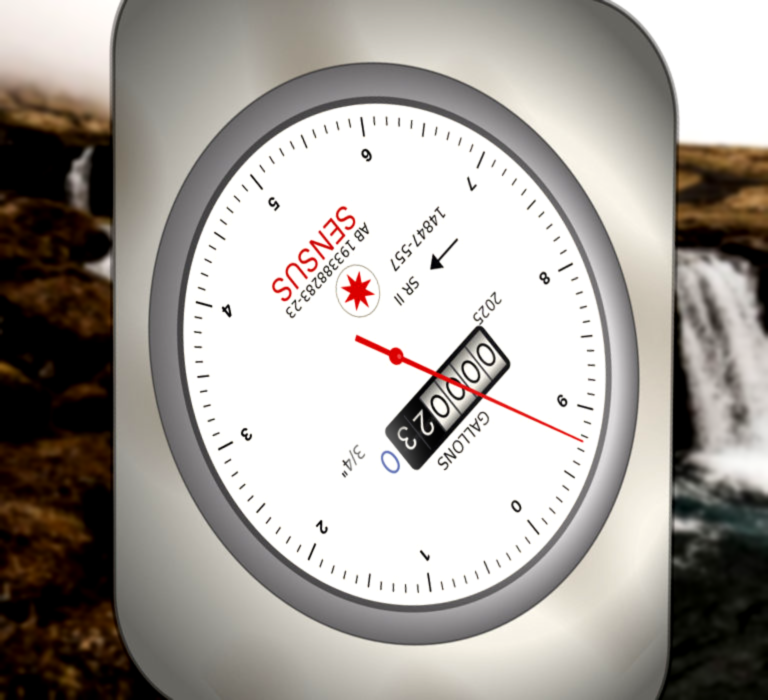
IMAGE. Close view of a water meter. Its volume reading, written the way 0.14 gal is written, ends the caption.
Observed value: 229.2 gal
